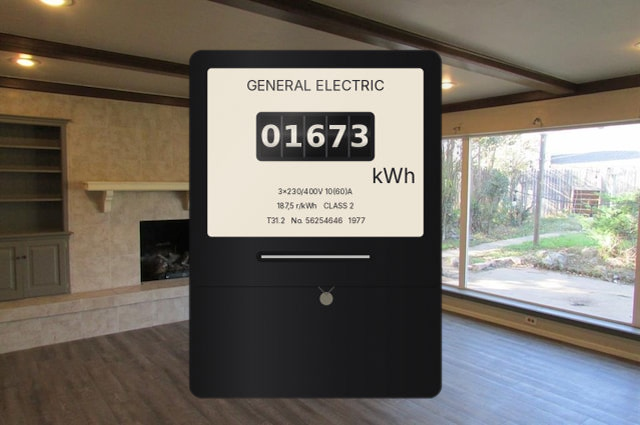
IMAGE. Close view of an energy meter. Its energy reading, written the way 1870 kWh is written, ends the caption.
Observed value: 1673 kWh
